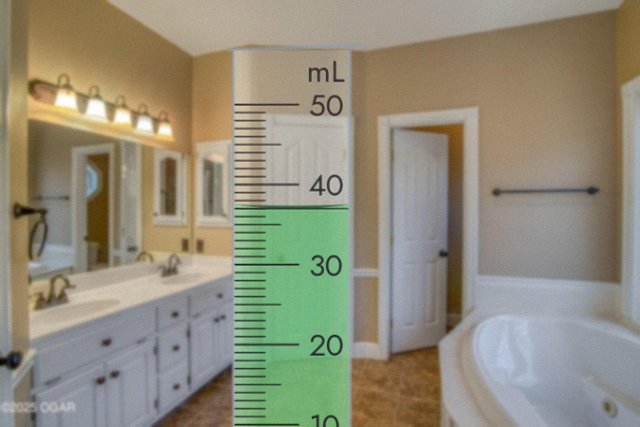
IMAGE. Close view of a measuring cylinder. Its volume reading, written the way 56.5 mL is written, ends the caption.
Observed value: 37 mL
